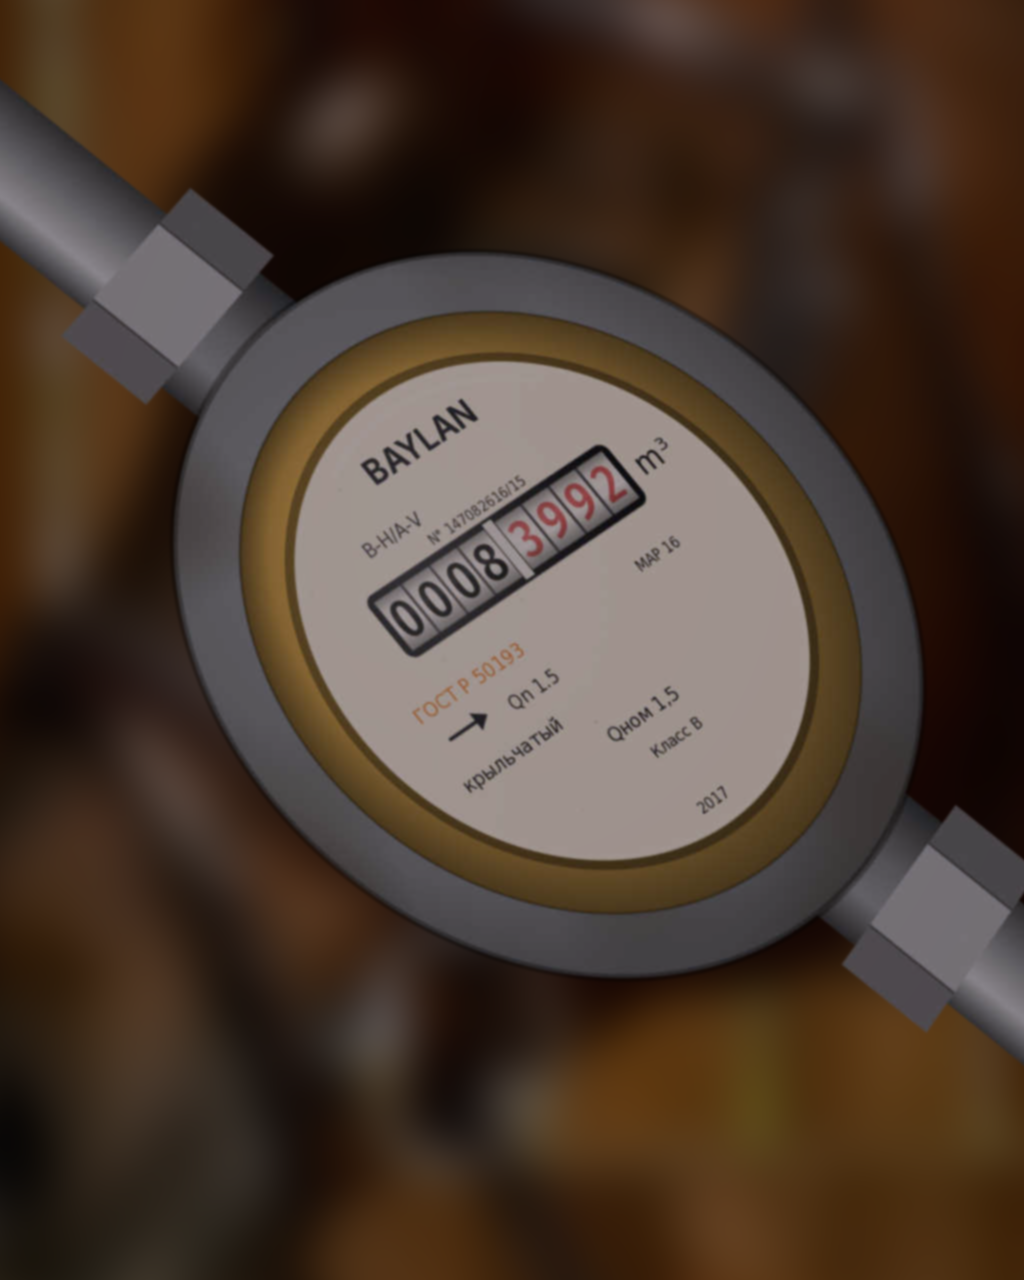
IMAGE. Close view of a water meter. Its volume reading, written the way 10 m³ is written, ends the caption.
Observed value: 8.3992 m³
